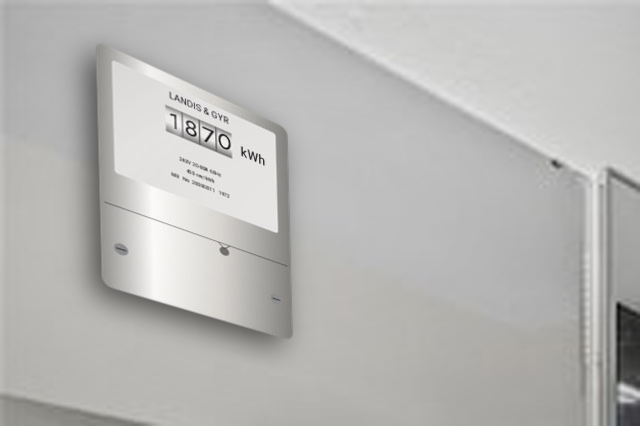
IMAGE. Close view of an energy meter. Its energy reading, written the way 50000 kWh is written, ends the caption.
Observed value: 1870 kWh
